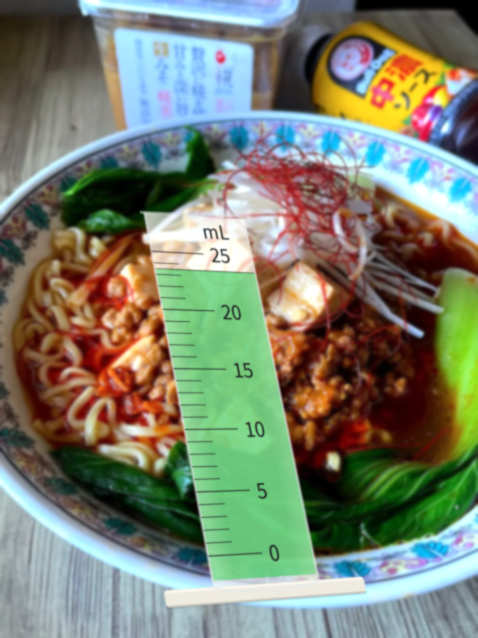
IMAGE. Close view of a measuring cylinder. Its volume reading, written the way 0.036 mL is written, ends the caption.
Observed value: 23.5 mL
